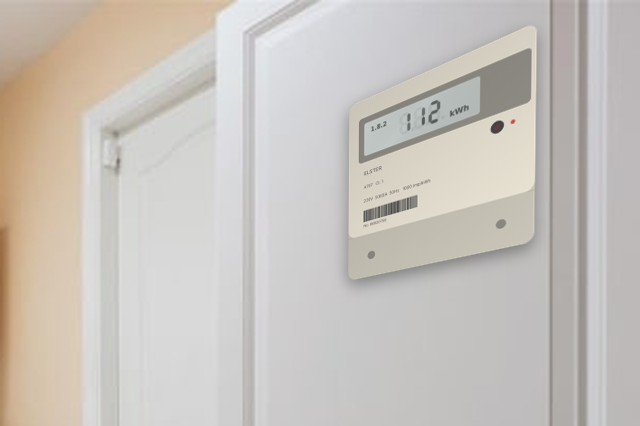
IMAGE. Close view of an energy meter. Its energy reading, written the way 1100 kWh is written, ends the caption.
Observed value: 112 kWh
